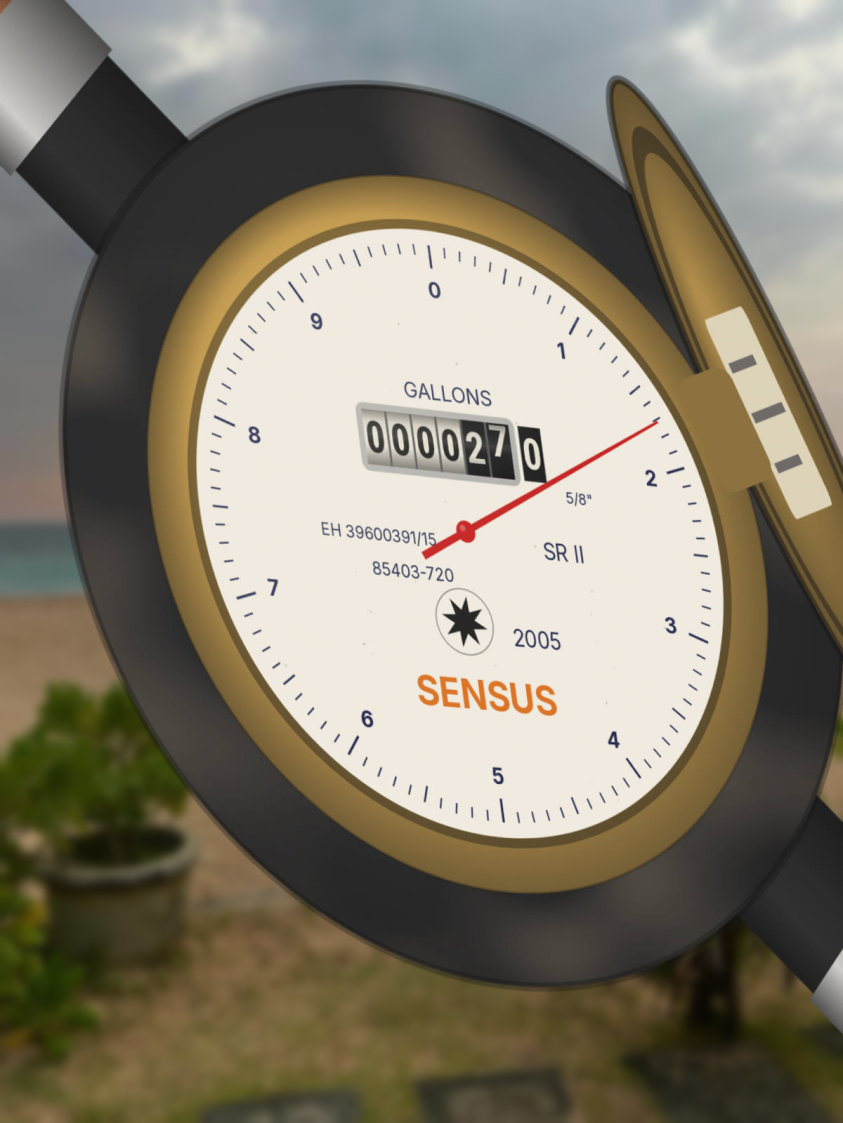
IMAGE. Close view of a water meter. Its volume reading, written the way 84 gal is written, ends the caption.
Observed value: 271.7 gal
